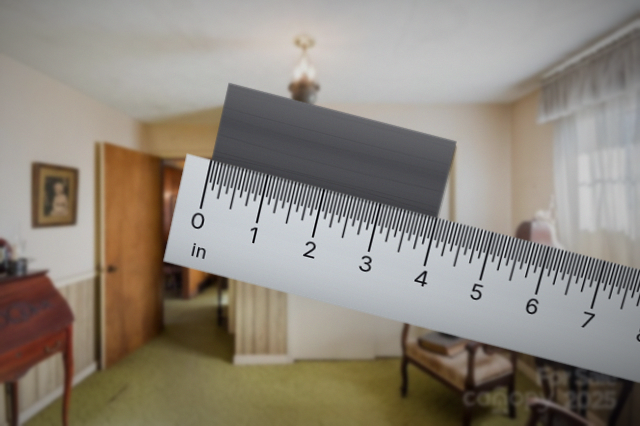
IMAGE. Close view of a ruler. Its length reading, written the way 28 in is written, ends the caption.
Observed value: 4 in
